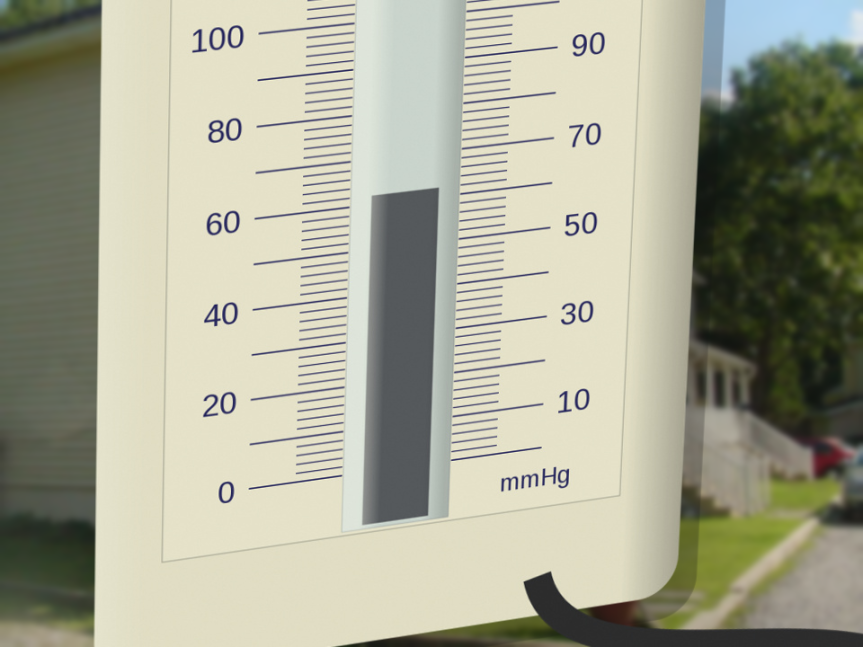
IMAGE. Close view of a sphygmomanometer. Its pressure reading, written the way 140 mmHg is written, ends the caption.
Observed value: 62 mmHg
